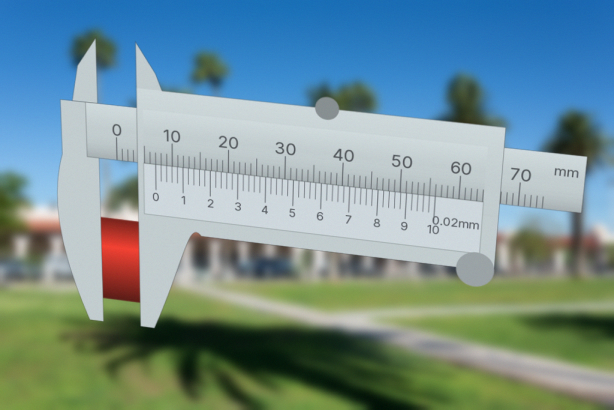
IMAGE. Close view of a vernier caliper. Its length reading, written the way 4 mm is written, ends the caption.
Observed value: 7.0 mm
